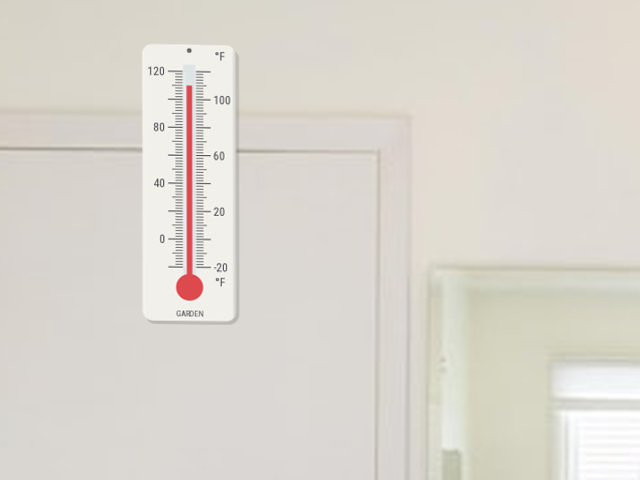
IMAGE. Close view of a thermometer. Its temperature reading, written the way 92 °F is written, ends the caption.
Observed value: 110 °F
